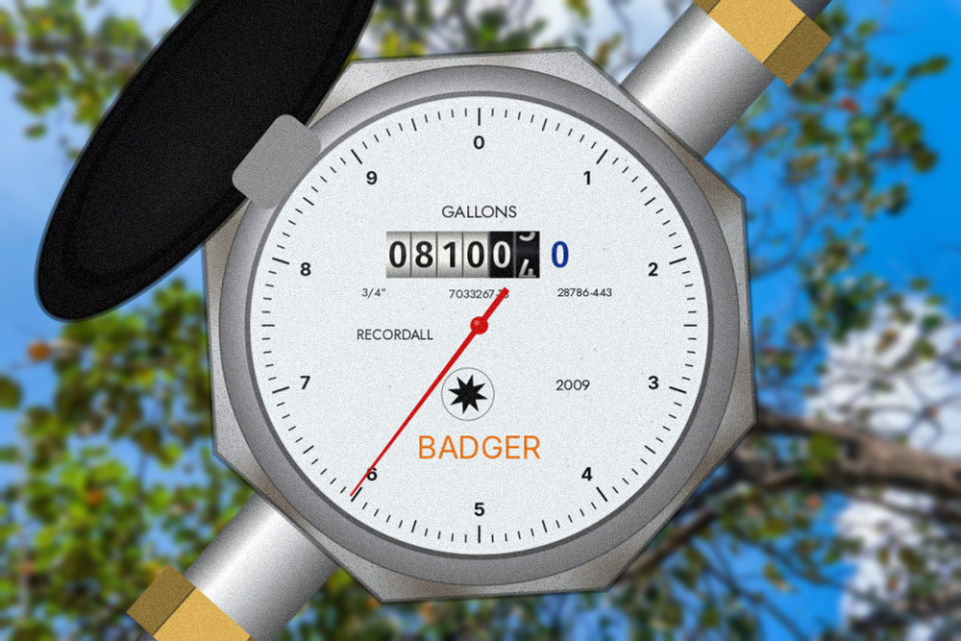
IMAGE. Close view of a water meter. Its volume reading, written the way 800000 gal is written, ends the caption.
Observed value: 810036.0 gal
